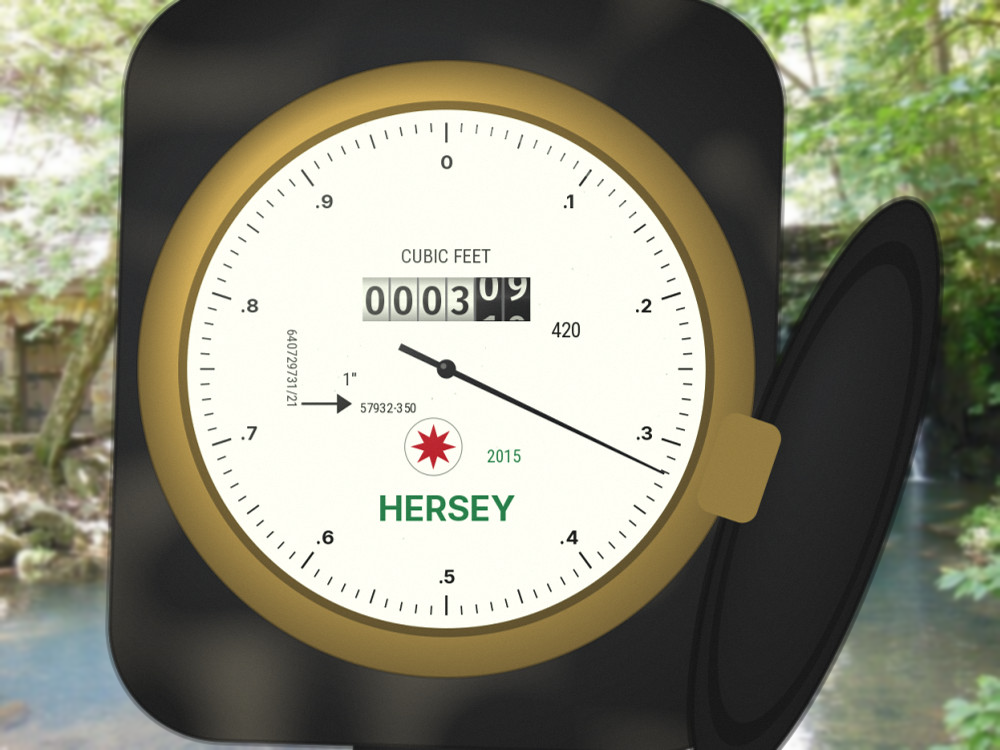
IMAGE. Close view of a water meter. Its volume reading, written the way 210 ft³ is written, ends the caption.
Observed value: 309.32 ft³
